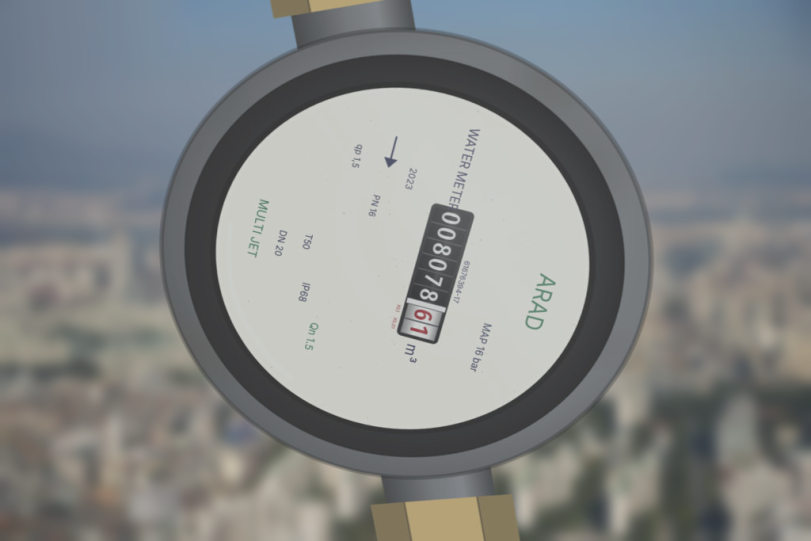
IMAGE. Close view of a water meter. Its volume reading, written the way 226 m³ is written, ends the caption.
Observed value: 8078.61 m³
